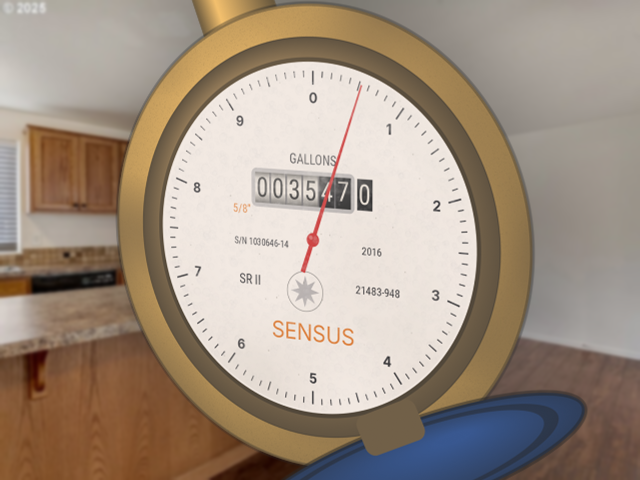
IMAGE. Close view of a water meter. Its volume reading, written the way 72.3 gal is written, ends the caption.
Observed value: 35470.5 gal
